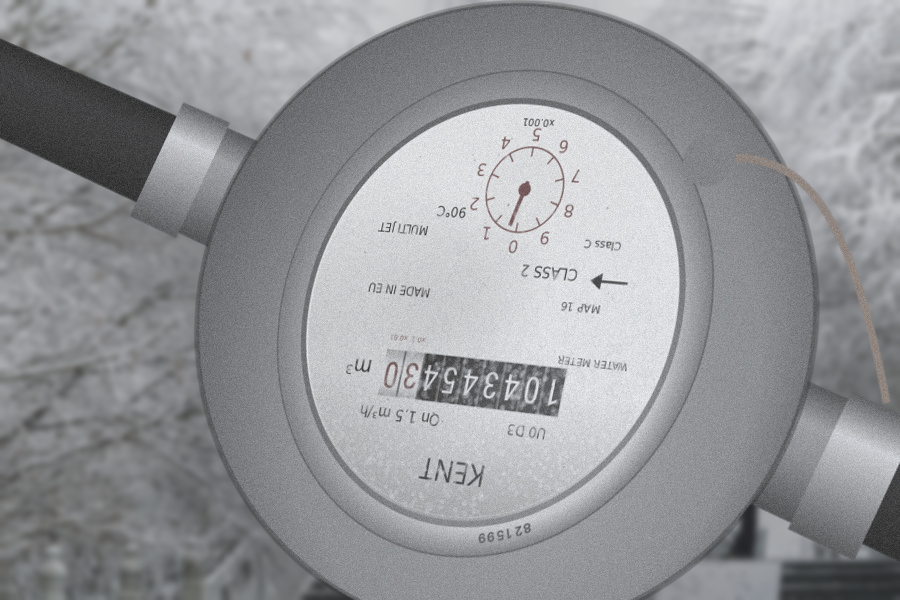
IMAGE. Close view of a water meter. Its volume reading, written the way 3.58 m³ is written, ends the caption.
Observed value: 1043454.300 m³
